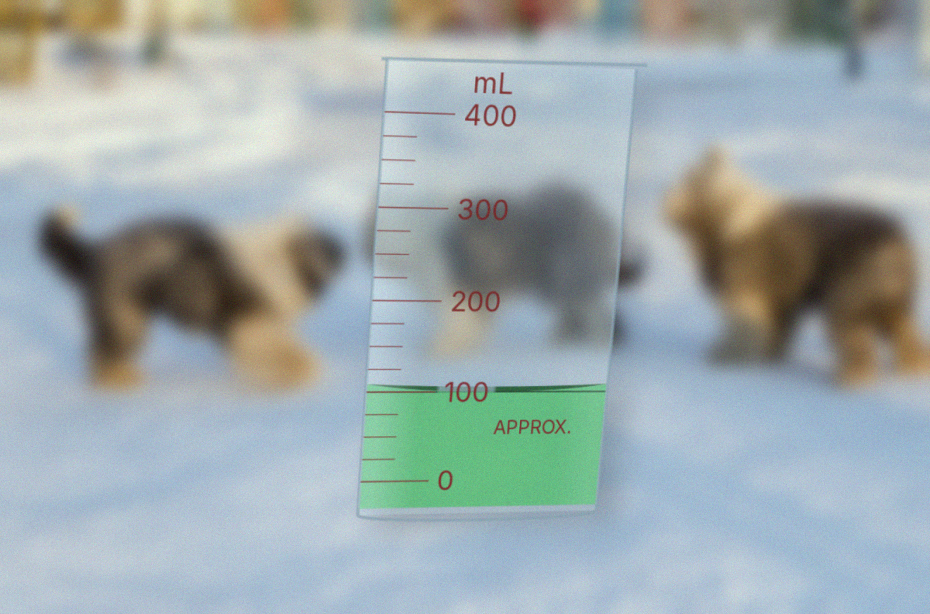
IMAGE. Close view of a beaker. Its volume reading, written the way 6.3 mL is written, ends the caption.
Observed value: 100 mL
